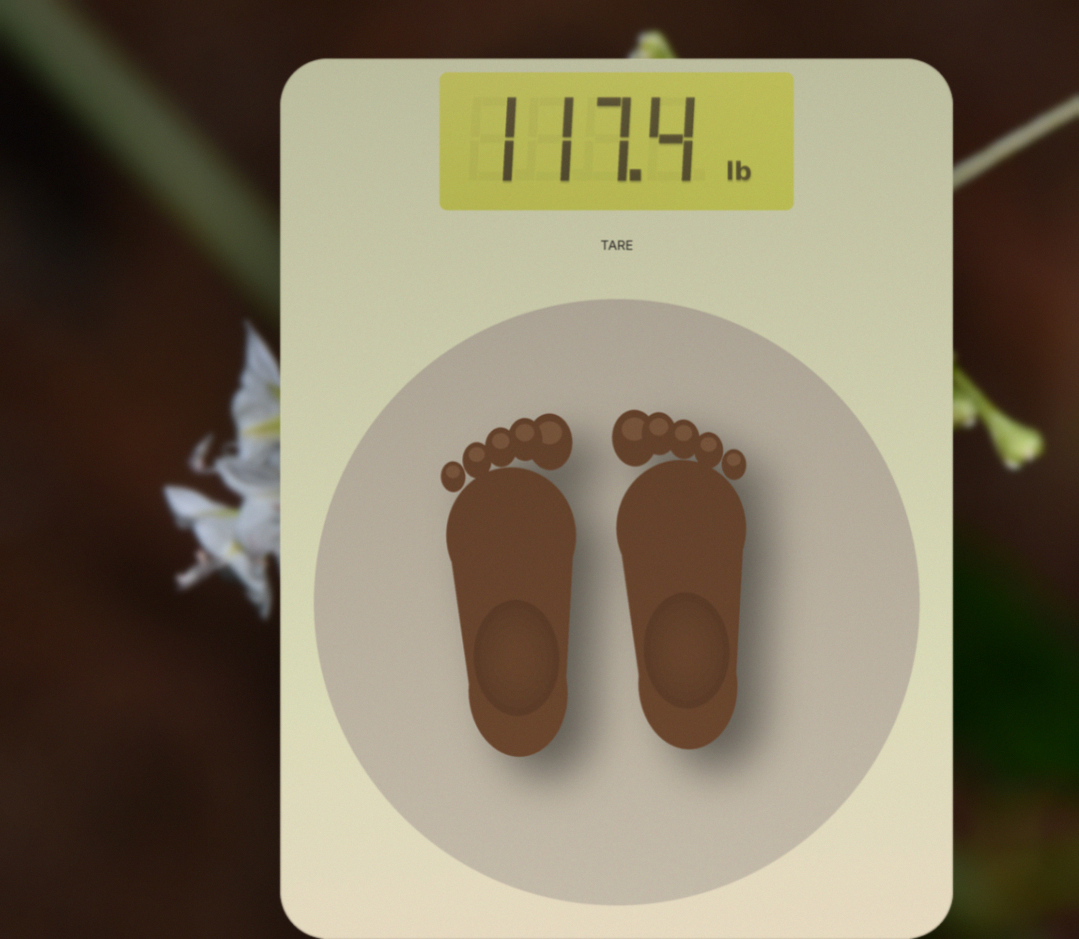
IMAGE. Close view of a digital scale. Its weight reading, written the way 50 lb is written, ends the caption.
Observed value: 117.4 lb
